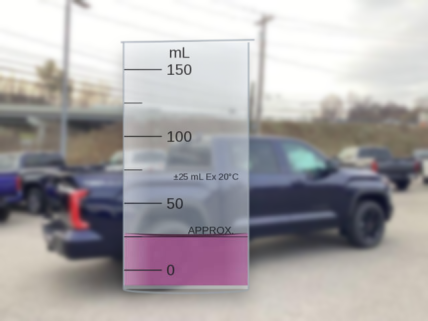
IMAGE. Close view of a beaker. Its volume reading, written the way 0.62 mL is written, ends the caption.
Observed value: 25 mL
